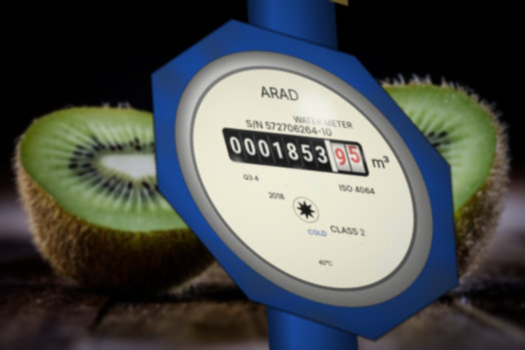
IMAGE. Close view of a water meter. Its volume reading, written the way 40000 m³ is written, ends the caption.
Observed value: 1853.95 m³
